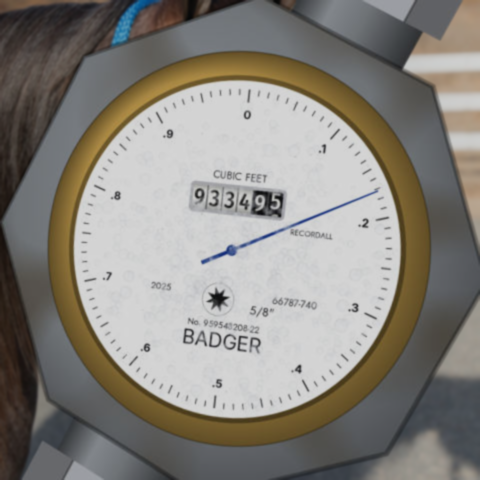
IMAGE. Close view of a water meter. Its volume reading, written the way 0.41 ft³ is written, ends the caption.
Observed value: 933495.17 ft³
